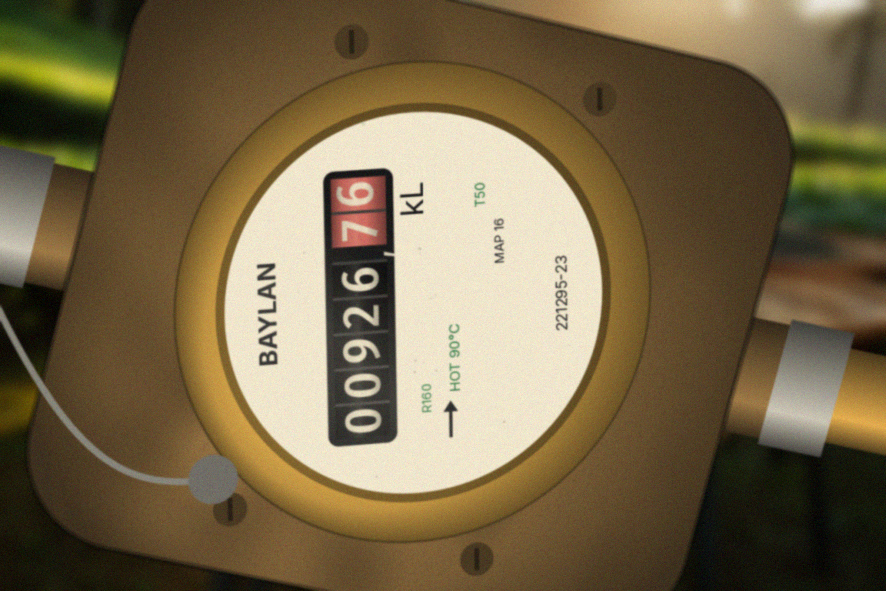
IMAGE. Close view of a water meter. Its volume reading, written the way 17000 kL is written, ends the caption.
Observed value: 926.76 kL
